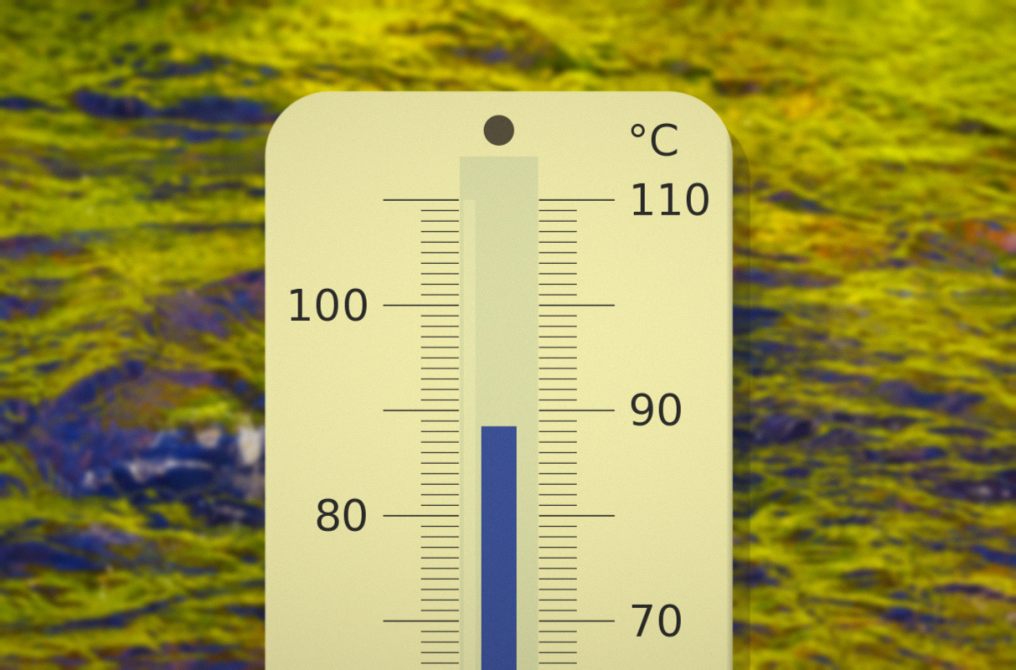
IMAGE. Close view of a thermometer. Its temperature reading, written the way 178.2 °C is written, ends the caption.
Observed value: 88.5 °C
